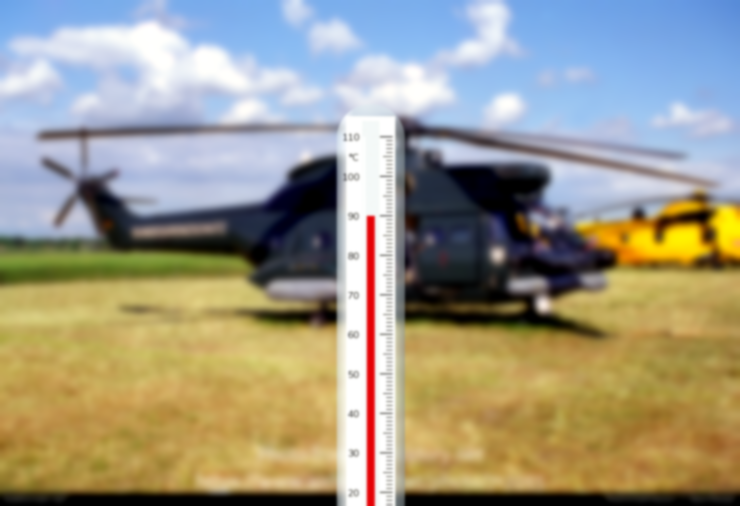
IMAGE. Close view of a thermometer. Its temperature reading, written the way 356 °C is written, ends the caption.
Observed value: 90 °C
